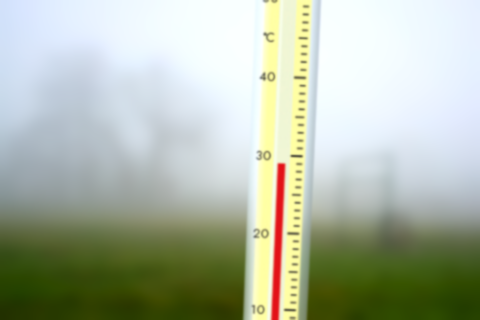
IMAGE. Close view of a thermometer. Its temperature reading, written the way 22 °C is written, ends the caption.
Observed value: 29 °C
